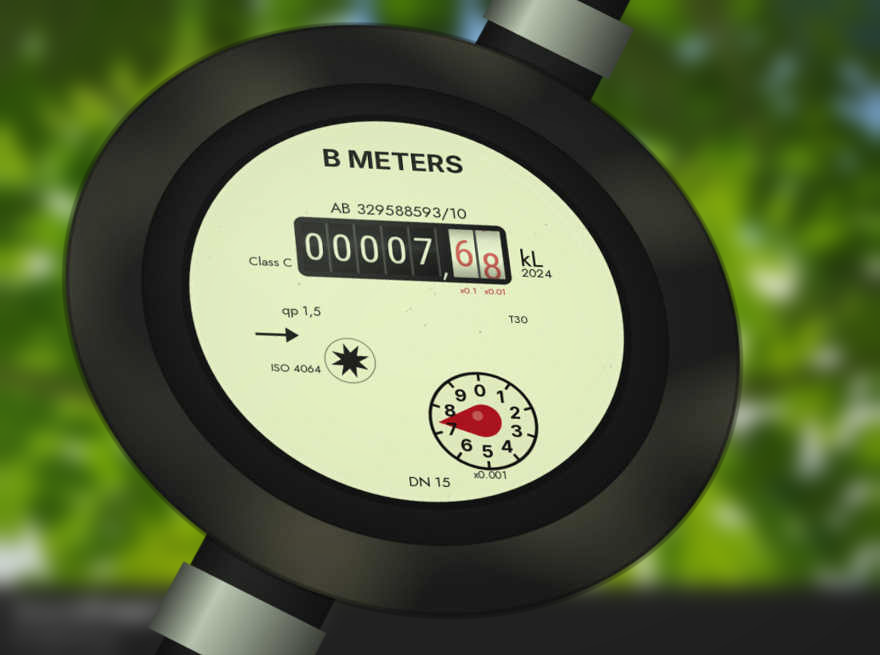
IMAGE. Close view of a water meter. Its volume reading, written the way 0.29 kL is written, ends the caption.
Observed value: 7.677 kL
